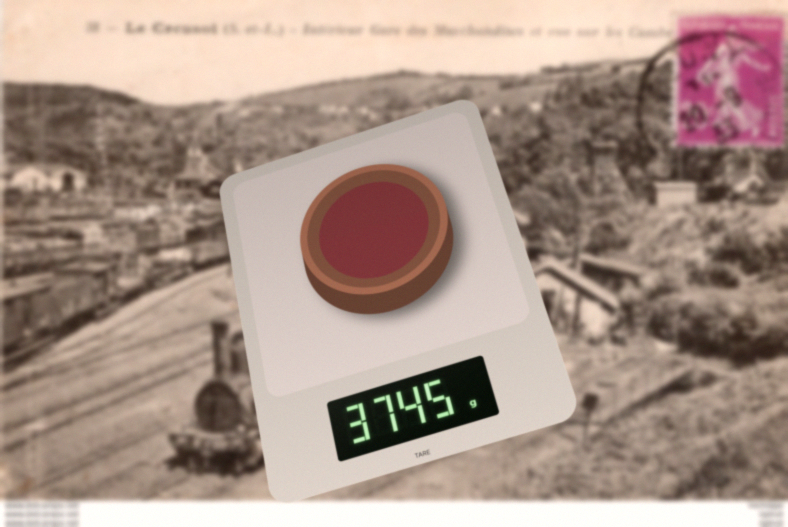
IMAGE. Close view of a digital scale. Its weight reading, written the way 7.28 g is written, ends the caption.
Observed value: 3745 g
